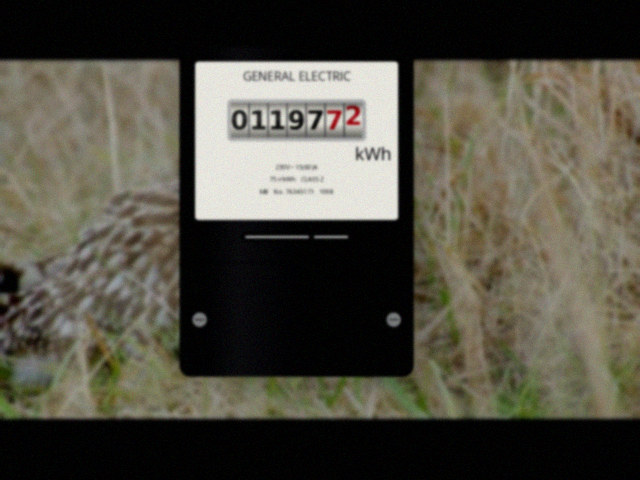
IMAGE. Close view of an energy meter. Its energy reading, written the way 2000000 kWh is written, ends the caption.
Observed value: 1197.72 kWh
